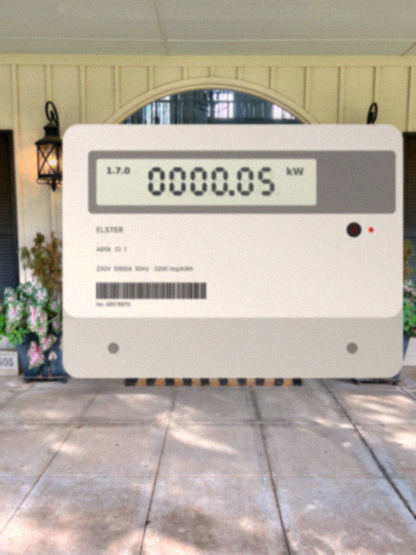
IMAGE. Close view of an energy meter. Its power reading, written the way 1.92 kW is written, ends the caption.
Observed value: 0.05 kW
